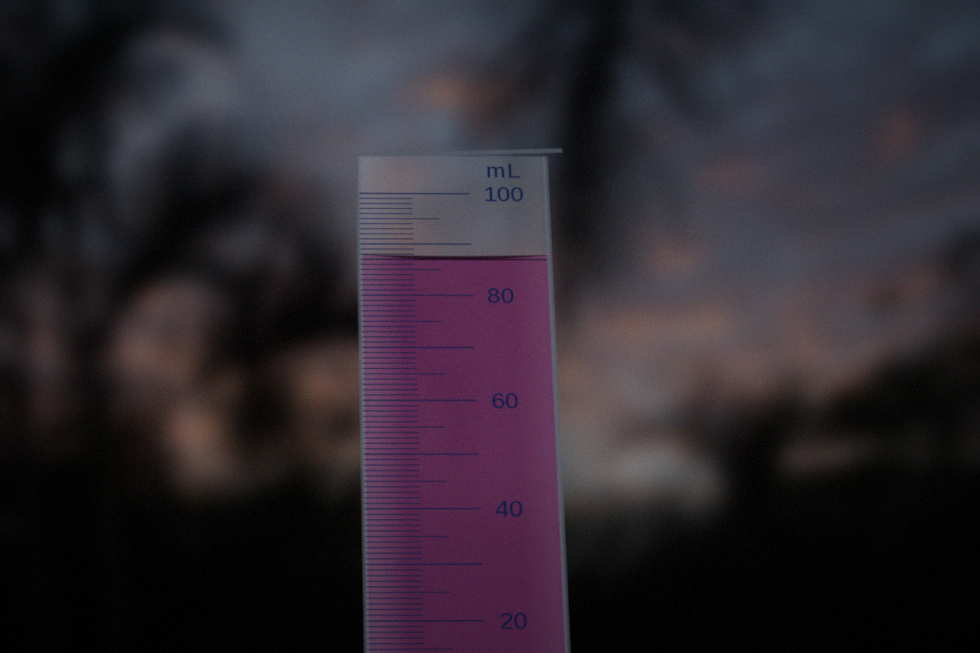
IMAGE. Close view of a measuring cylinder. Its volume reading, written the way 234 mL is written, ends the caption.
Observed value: 87 mL
